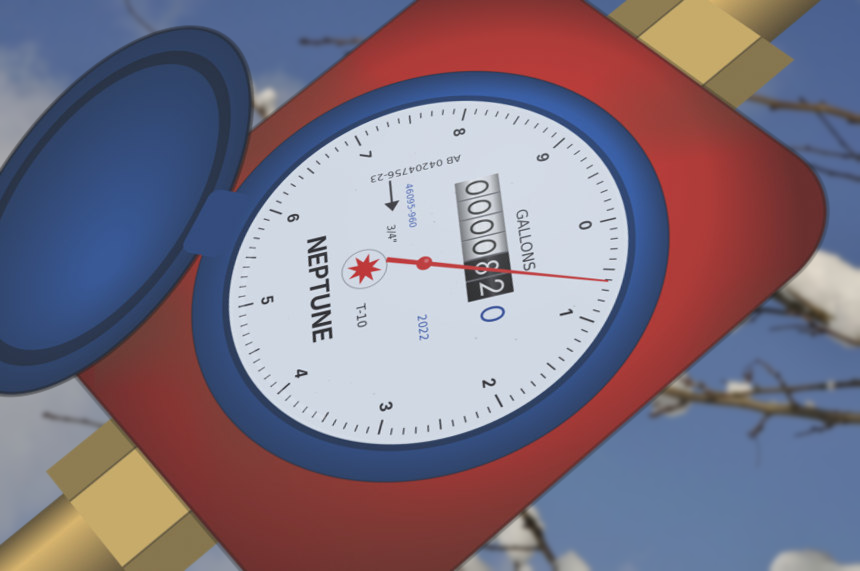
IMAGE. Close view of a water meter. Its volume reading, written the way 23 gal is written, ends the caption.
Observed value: 820.6 gal
